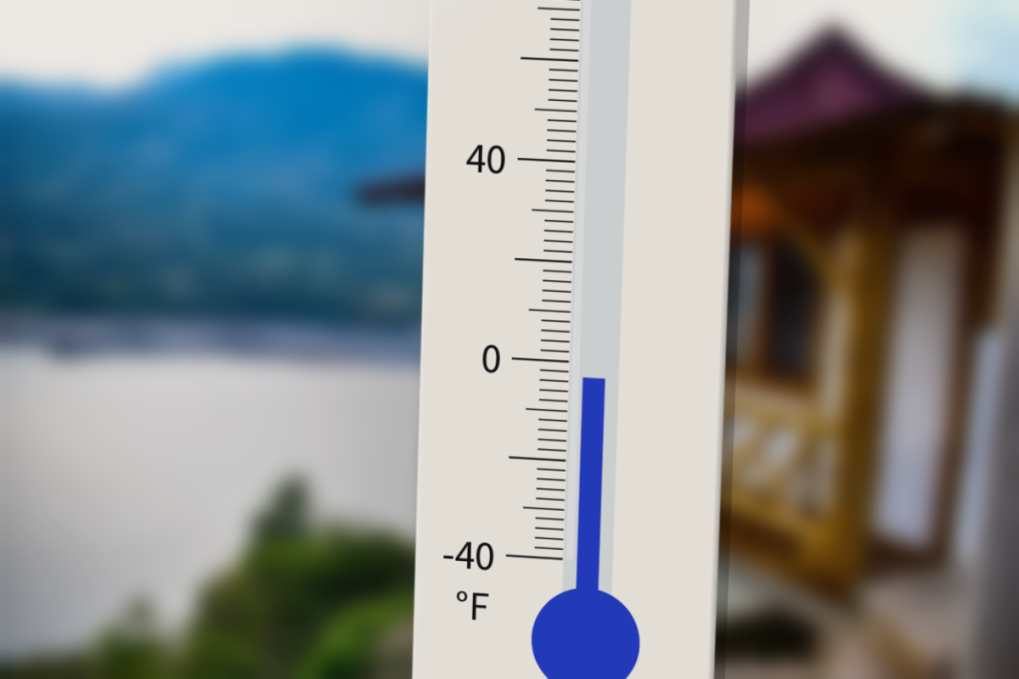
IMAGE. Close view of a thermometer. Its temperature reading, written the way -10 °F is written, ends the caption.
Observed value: -3 °F
